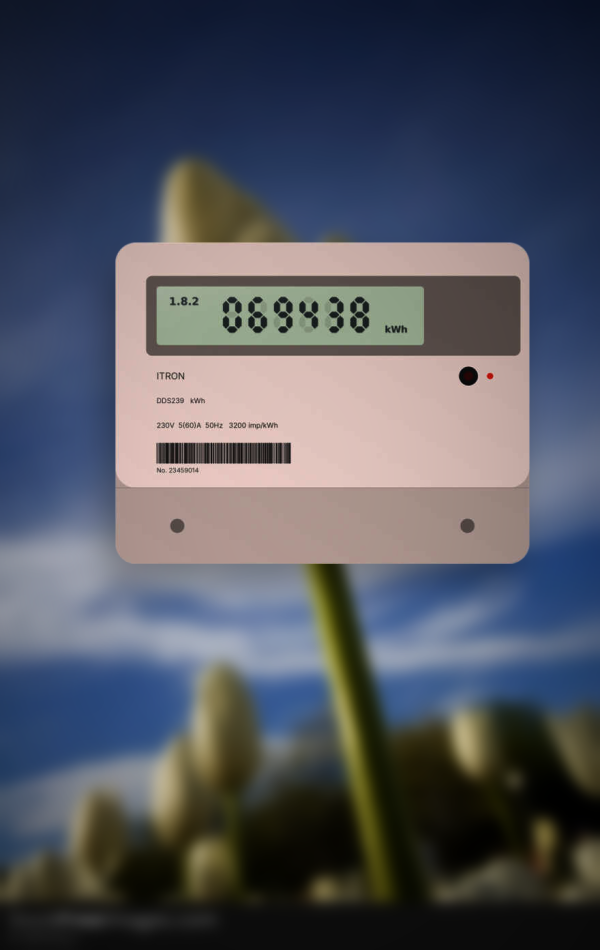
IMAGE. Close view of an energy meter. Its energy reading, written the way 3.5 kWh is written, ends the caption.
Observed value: 69438 kWh
